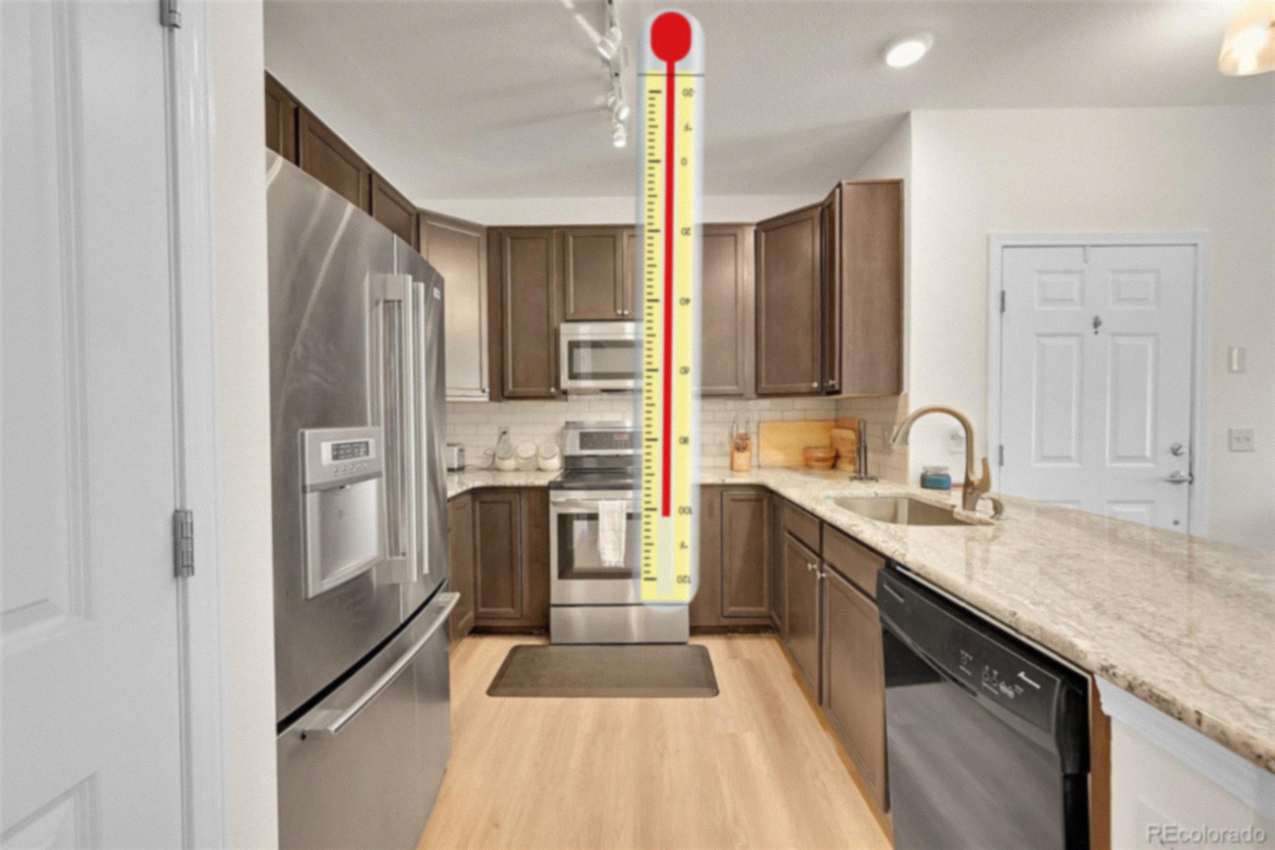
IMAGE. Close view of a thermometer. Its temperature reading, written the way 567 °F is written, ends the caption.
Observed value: 102 °F
